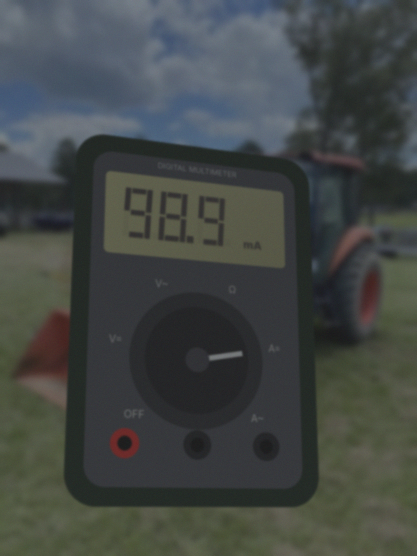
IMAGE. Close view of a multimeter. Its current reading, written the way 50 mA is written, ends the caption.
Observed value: 98.9 mA
